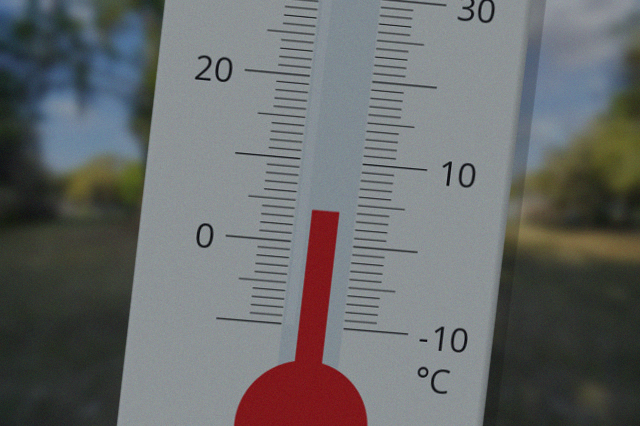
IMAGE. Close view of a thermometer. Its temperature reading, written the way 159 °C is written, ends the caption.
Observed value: 4 °C
